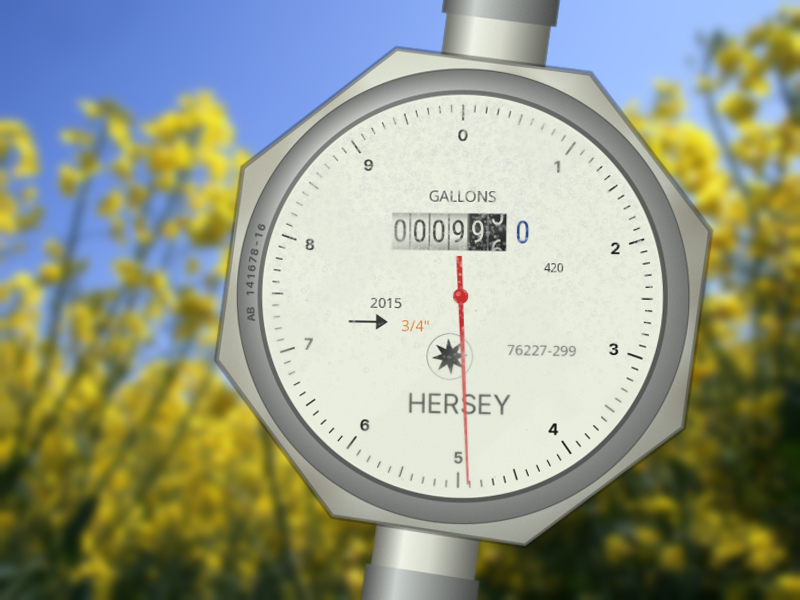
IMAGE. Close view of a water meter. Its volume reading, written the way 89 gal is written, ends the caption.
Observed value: 9954.9 gal
